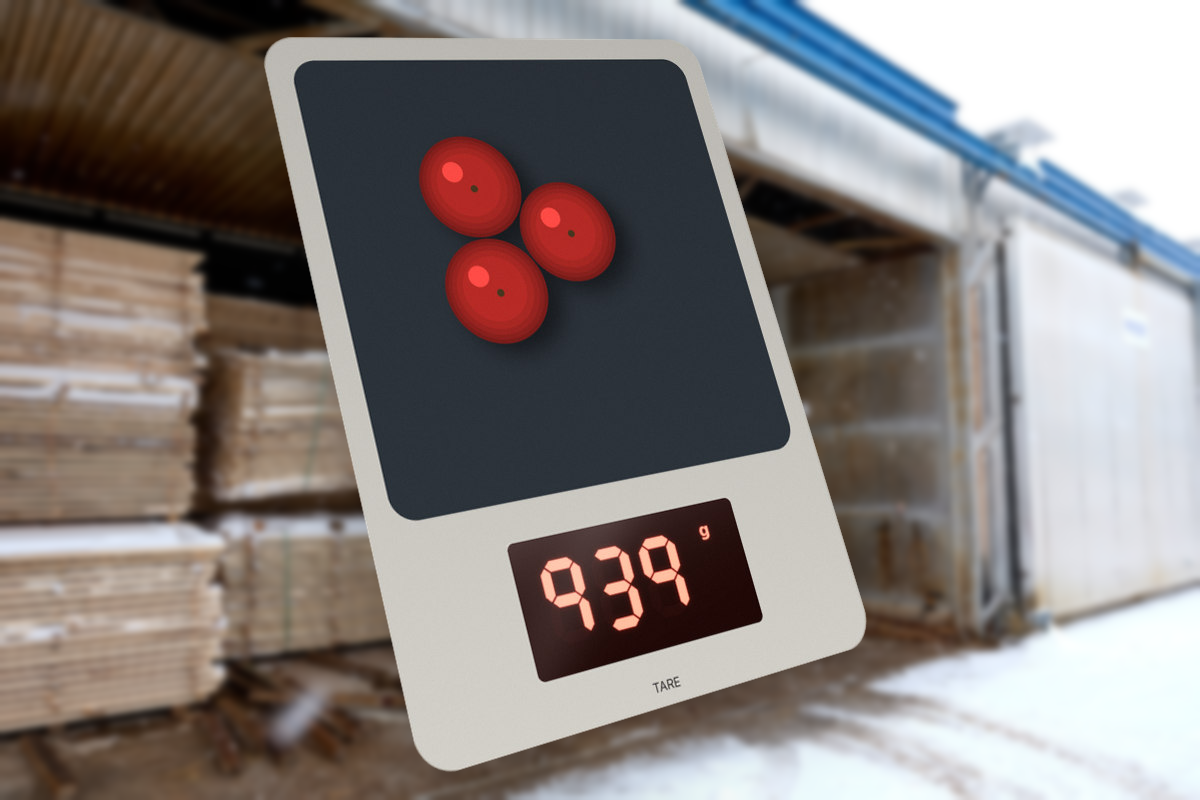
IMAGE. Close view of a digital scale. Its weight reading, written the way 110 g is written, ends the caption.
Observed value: 939 g
